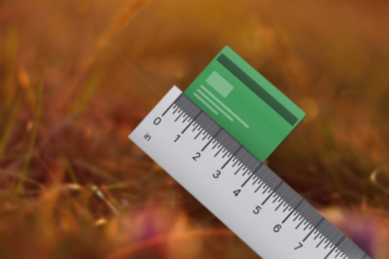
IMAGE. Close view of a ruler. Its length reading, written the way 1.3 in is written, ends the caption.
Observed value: 4 in
